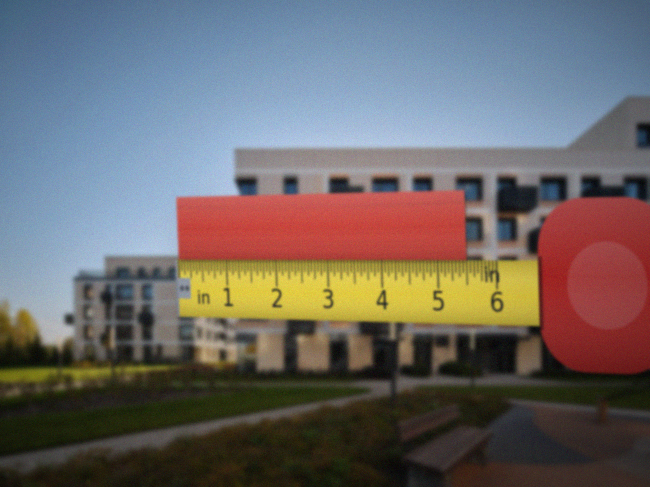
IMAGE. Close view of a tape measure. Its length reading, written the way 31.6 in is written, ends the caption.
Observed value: 5.5 in
